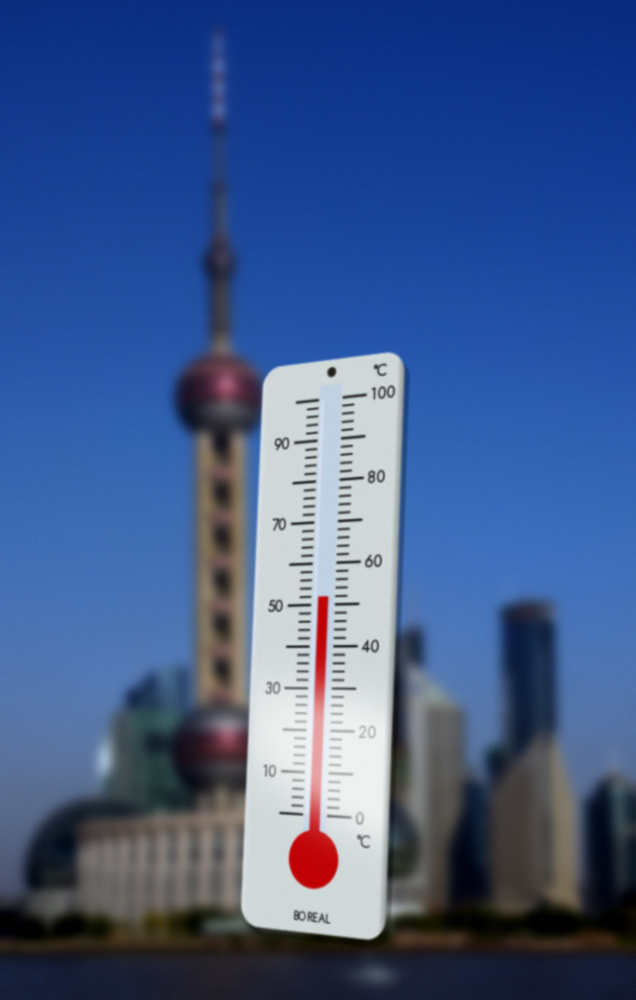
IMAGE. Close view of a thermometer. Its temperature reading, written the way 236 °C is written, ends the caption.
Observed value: 52 °C
